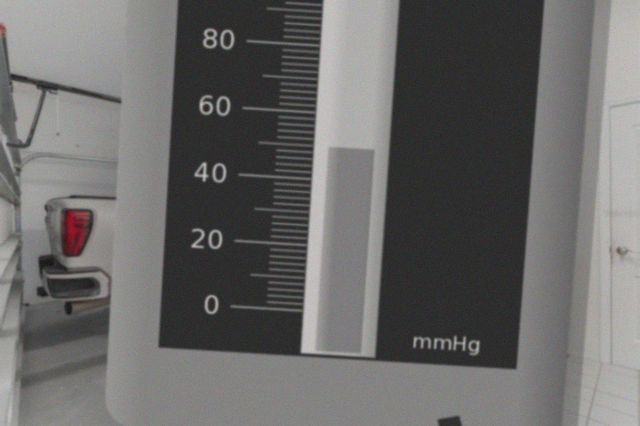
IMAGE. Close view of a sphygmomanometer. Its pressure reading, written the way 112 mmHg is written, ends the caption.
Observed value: 50 mmHg
